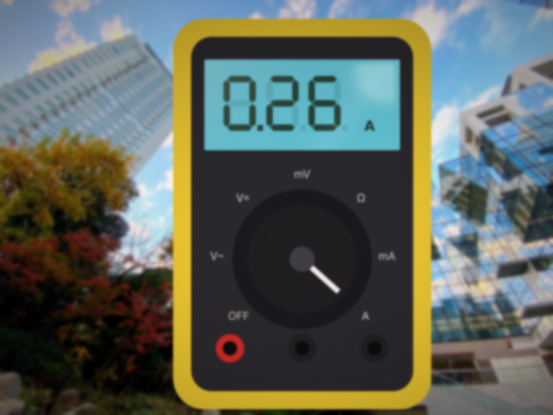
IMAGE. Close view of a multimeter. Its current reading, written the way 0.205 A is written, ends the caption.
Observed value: 0.26 A
